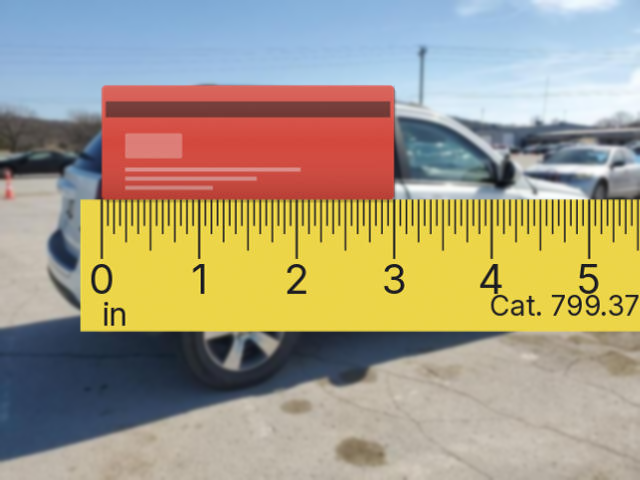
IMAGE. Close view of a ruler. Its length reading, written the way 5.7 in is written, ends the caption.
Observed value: 3 in
